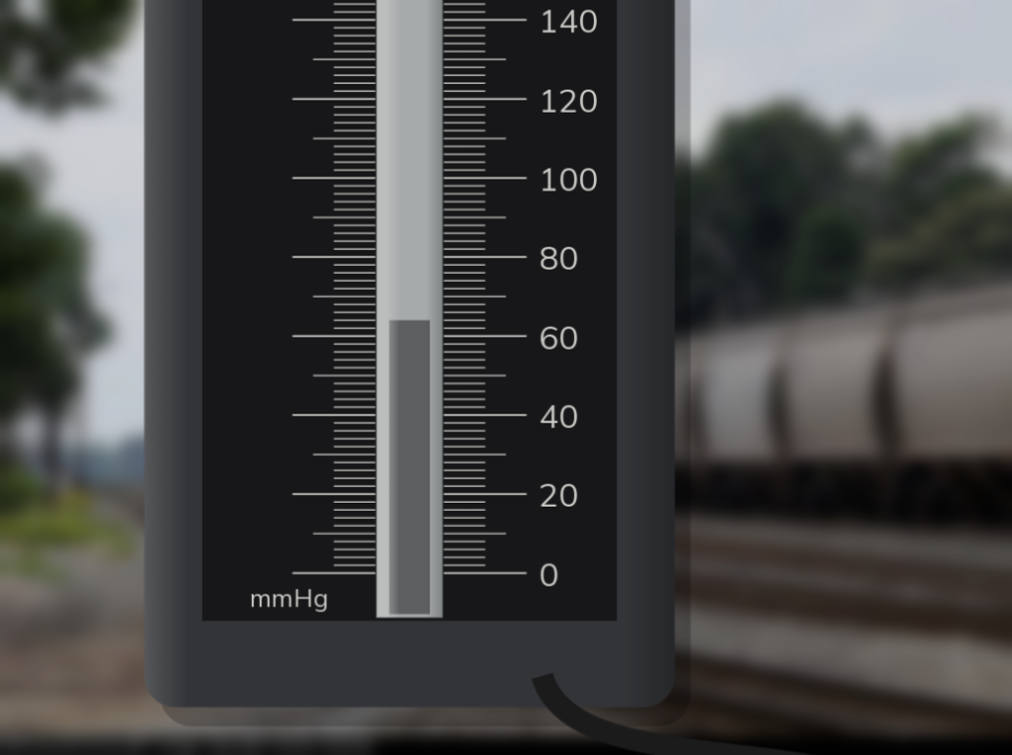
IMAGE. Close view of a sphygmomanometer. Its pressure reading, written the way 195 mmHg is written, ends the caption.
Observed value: 64 mmHg
